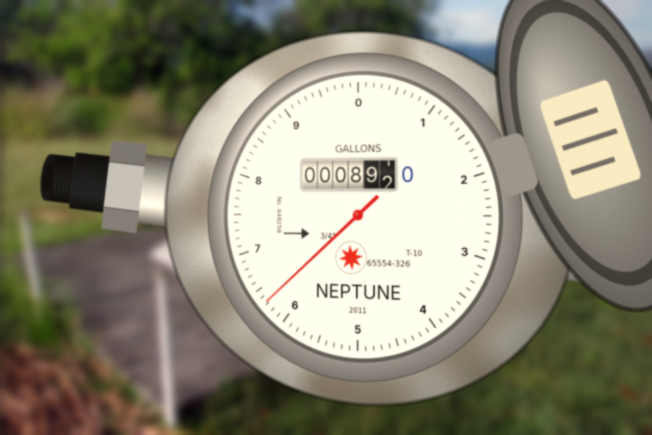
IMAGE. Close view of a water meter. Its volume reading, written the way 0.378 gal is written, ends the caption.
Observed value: 8916.3 gal
